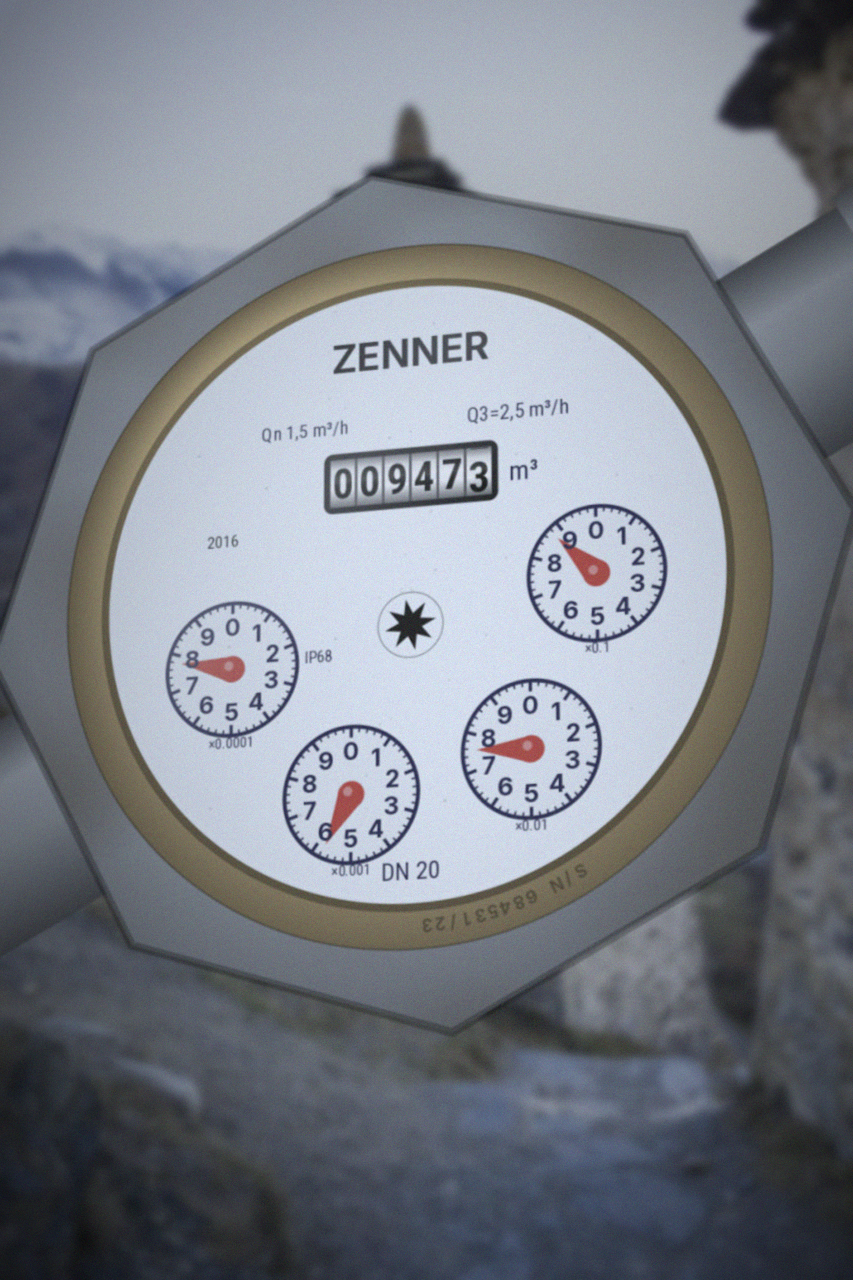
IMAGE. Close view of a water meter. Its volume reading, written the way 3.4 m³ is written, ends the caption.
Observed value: 9472.8757 m³
